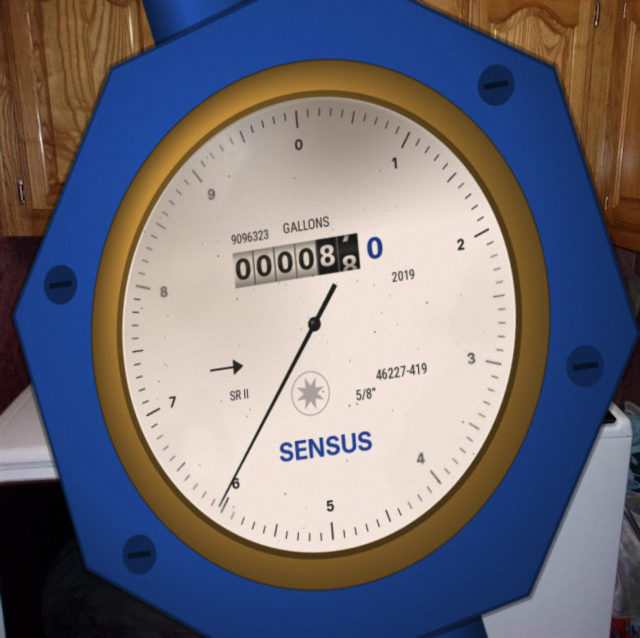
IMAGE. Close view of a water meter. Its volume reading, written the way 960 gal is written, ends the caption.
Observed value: 876.0 gal
